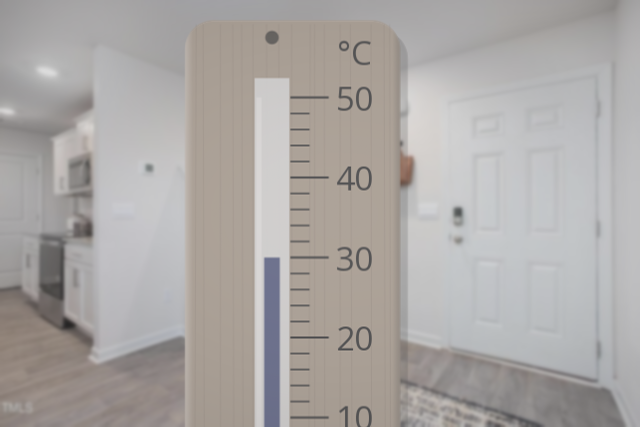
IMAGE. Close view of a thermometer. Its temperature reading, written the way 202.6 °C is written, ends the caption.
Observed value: 30 °C
